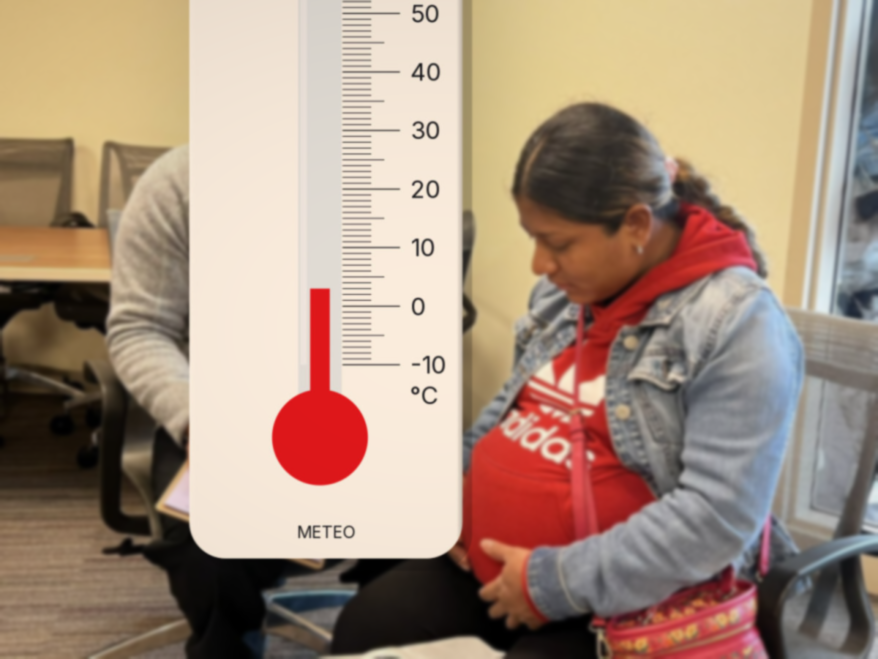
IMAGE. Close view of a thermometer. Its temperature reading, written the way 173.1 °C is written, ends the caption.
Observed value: 3 °C
